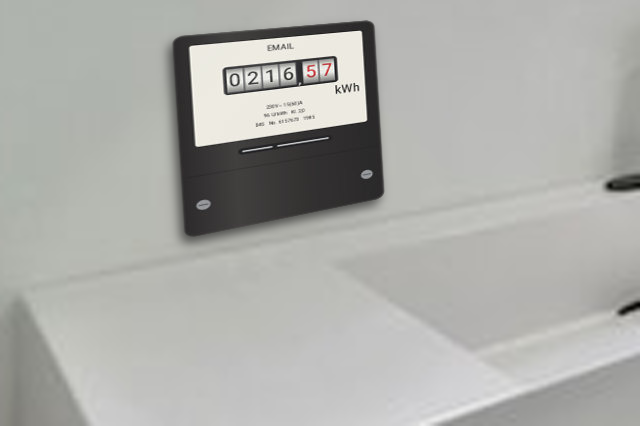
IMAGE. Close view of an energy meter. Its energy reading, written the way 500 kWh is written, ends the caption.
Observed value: 216.57 kWh
